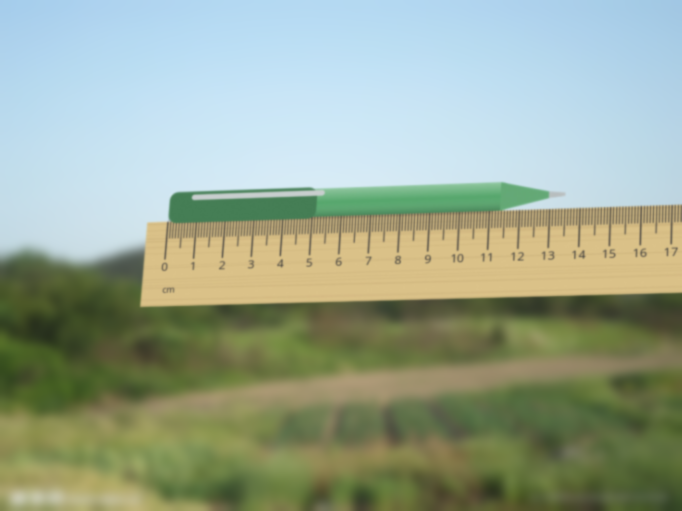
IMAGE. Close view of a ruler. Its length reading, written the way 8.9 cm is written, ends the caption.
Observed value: 13.5 cm
